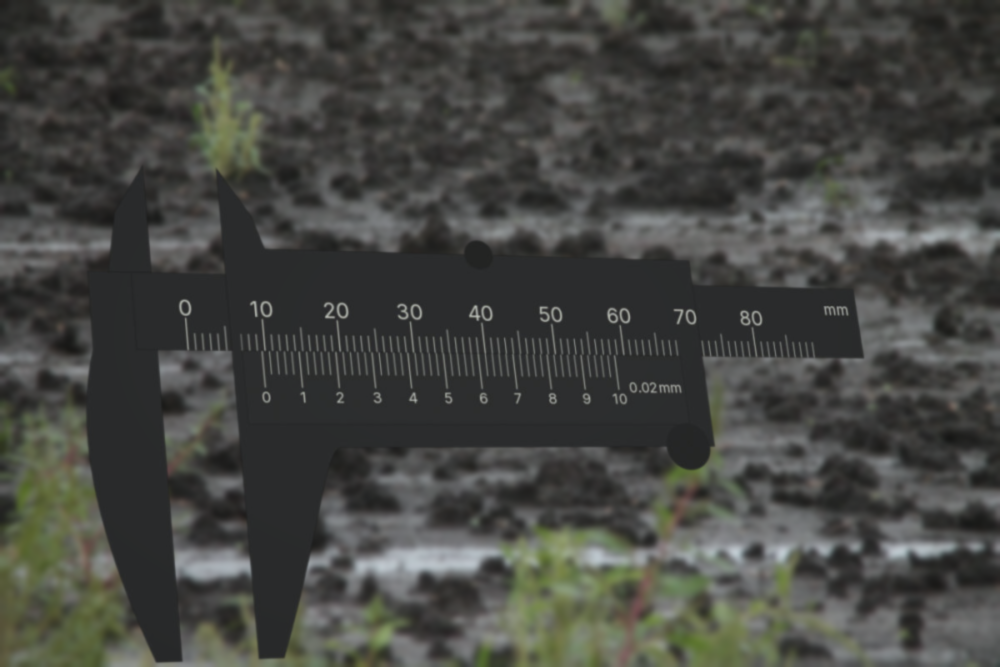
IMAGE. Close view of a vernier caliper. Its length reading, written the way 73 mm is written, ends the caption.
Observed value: 9.6 mm
